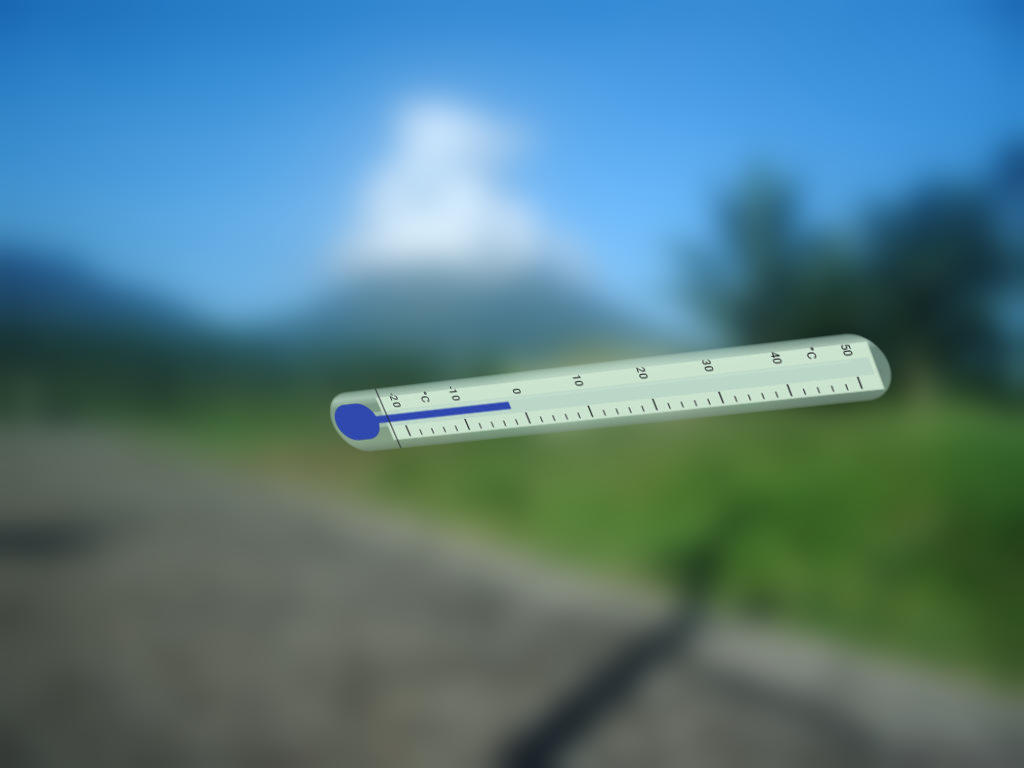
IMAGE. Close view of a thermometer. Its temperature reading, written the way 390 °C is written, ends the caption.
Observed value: -2 °C
